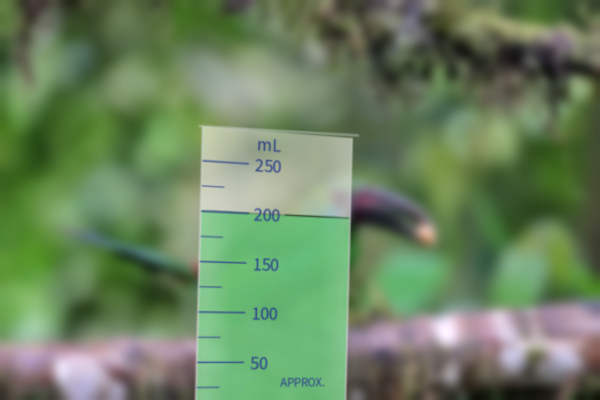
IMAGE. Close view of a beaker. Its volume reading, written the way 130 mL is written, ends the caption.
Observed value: 200 mL
